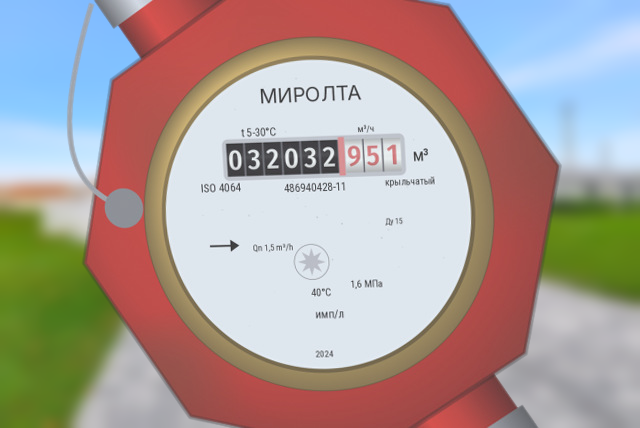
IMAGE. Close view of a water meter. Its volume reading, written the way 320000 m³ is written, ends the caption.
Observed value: 32032.951 m³
